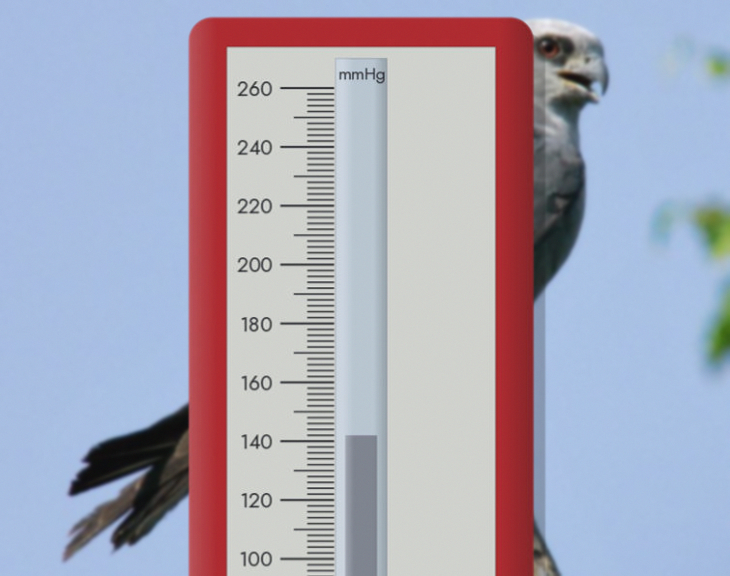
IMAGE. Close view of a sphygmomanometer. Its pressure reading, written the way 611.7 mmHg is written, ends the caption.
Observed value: 142 mmHg
